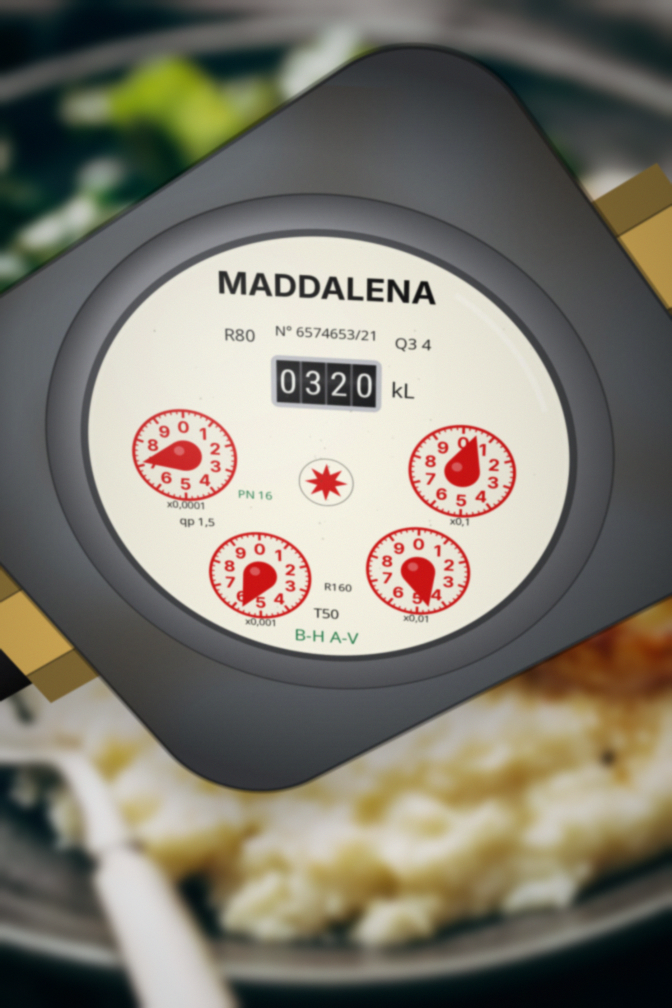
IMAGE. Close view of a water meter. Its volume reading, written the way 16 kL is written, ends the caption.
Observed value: 320.0457 kL
